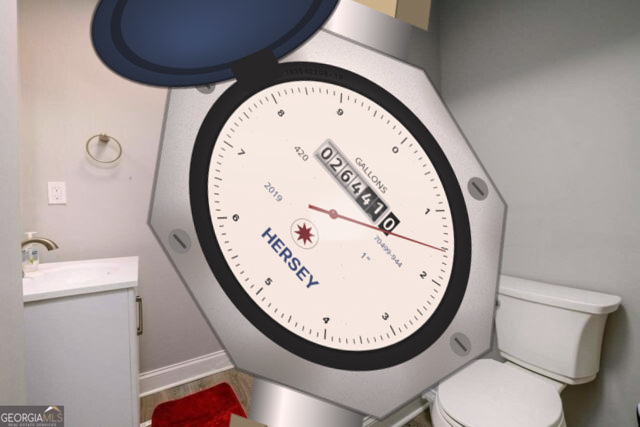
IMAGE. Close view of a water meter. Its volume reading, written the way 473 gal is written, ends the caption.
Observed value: 264411.5 gal
